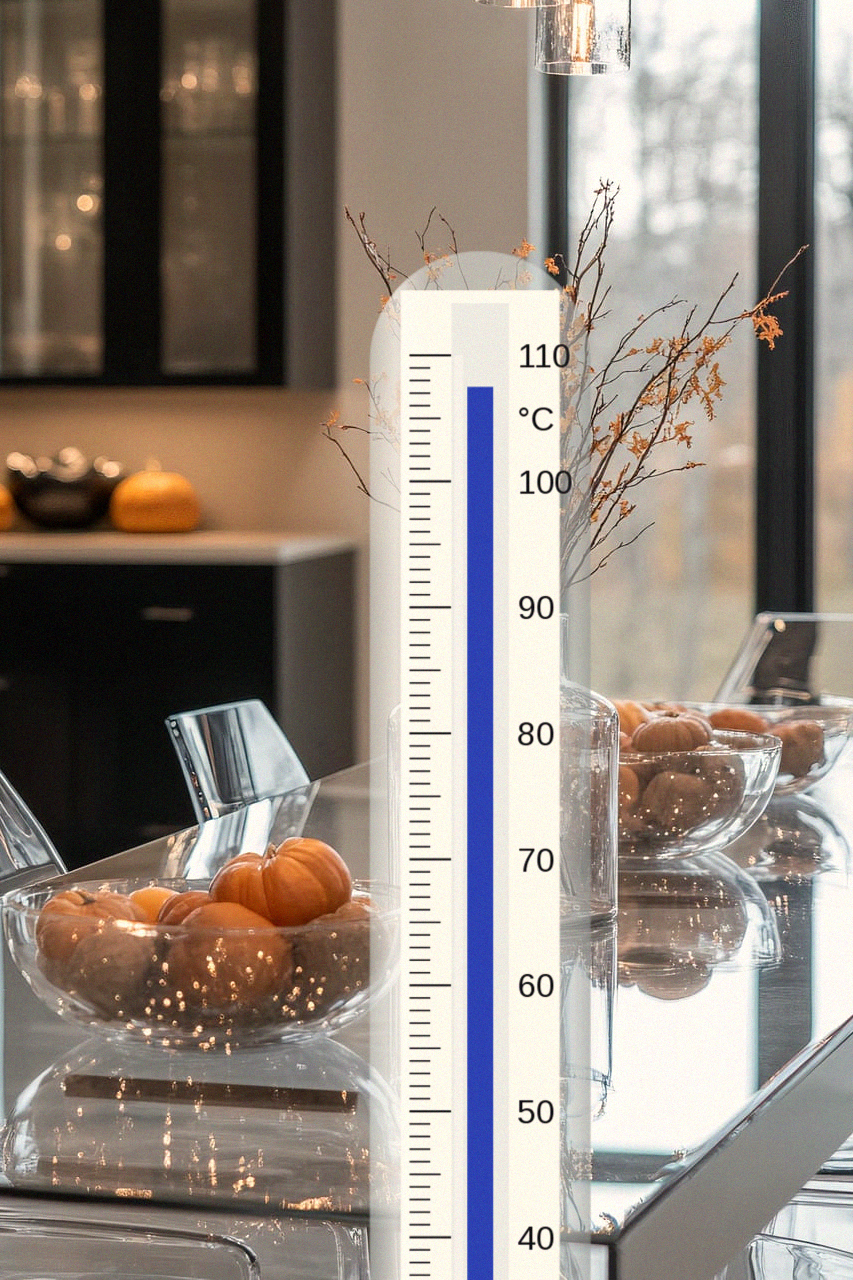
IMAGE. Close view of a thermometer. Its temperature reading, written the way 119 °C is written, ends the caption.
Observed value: 107.5 °C
